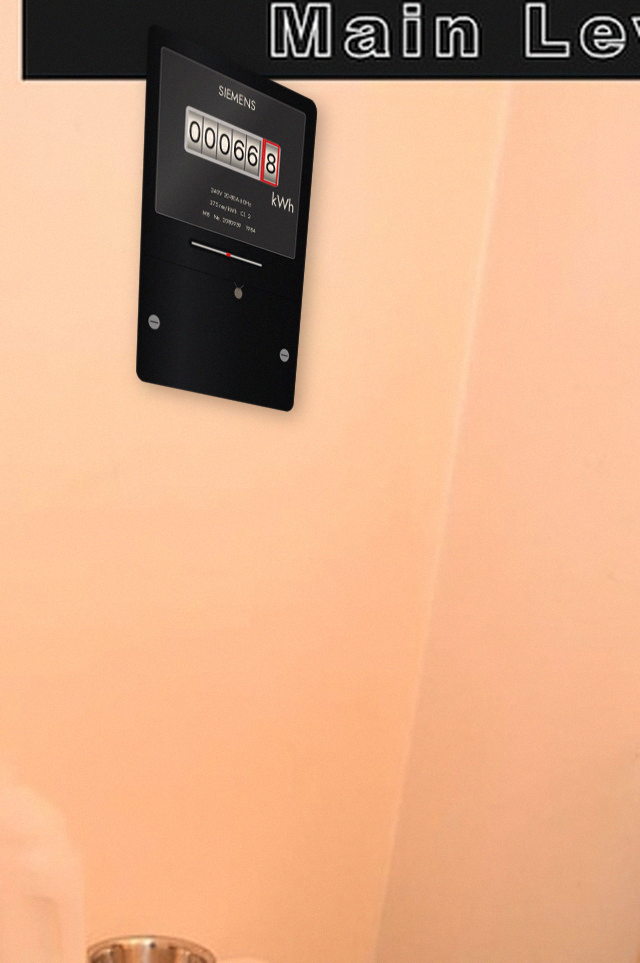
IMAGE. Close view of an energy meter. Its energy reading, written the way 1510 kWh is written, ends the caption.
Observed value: 66.8 kWh
